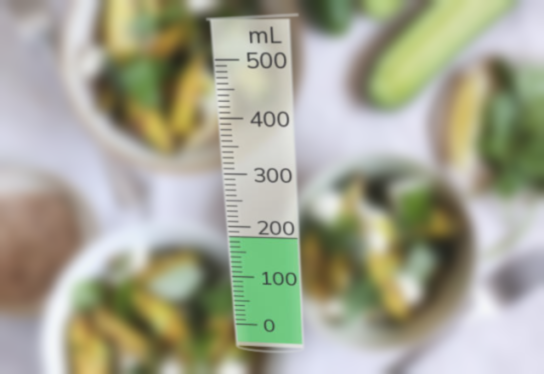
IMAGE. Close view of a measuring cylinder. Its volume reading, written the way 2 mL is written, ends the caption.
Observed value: 180 mL
